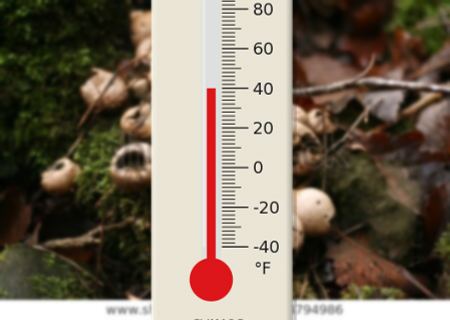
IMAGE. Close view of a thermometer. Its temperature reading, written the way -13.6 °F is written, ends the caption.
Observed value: 40 °F
